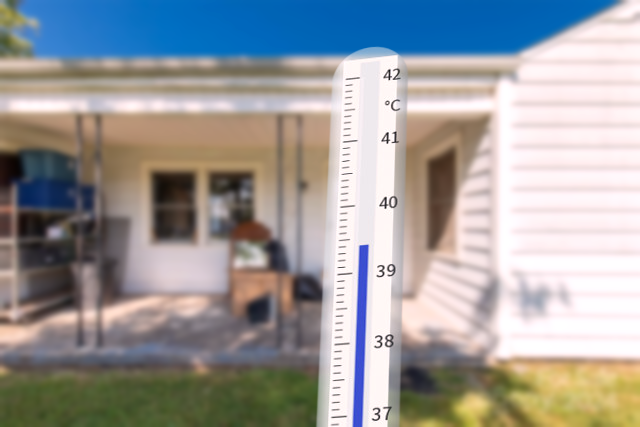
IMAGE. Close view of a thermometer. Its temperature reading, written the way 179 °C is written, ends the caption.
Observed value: 39.4 °C
